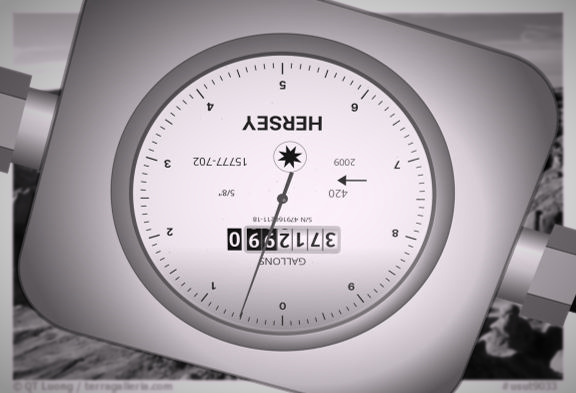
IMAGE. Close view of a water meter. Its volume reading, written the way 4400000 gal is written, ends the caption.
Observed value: 3712990.5 gal
